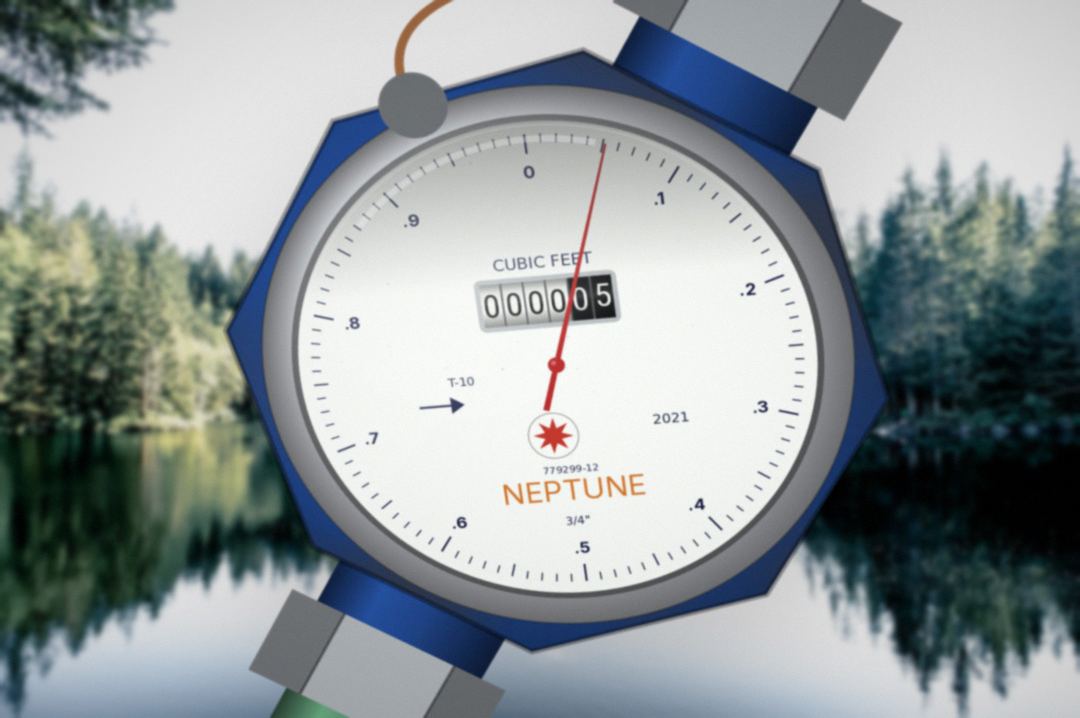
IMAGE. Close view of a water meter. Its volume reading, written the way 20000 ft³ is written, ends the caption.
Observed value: 5.05 ft³
